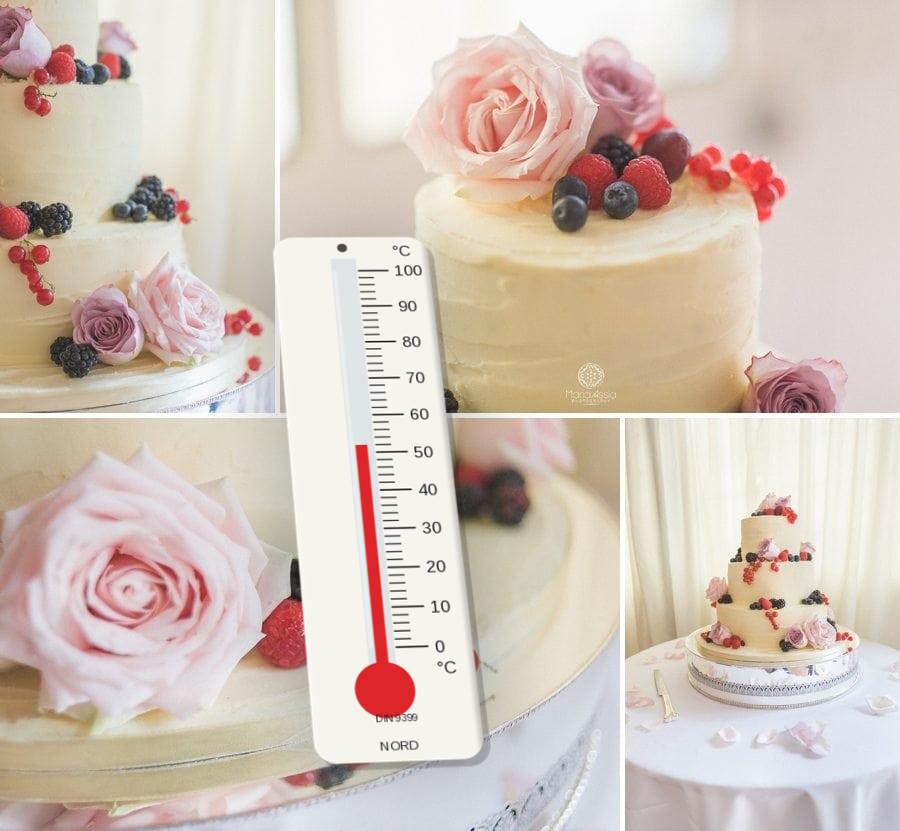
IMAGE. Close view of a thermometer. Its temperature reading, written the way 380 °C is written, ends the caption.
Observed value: 52 °C
